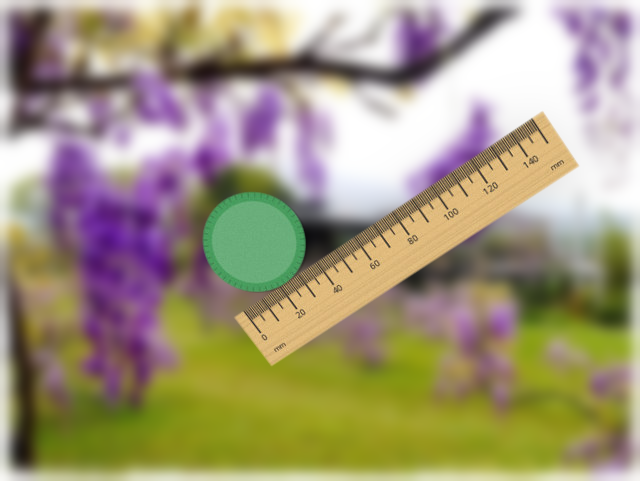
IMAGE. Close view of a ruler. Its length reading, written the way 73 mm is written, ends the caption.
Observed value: 45 mm
